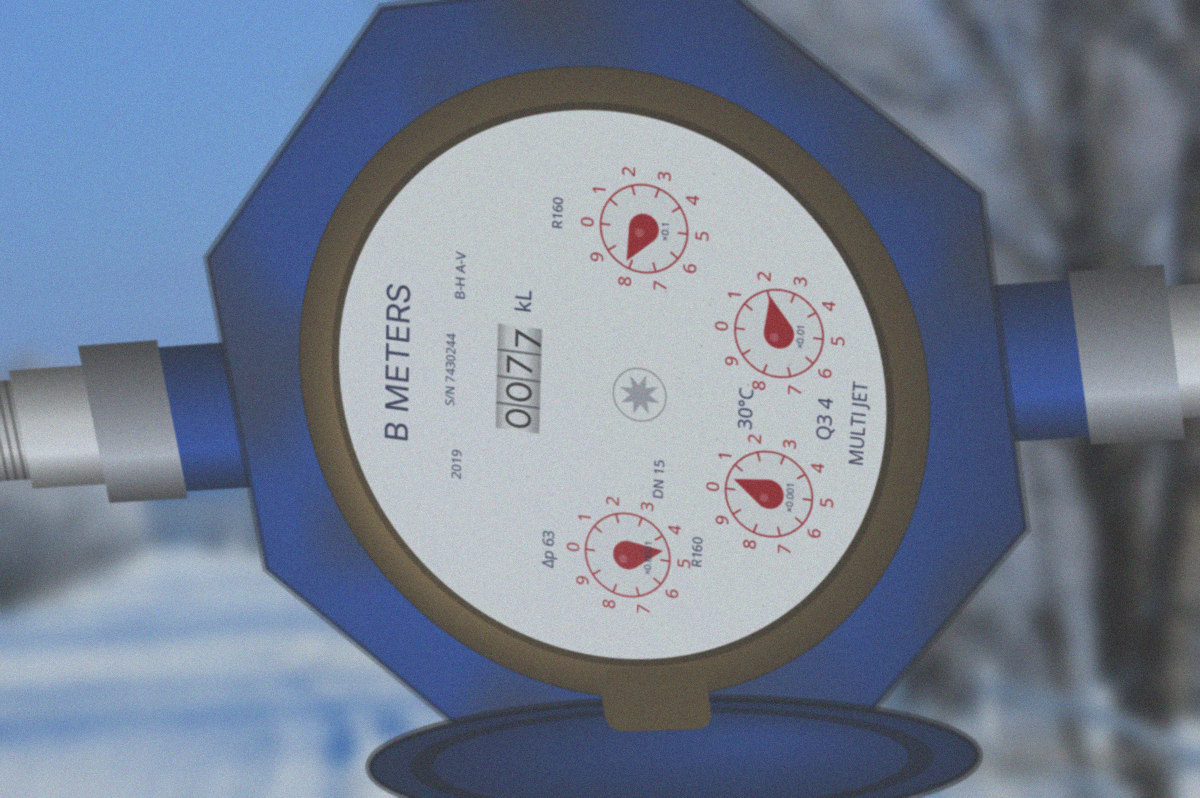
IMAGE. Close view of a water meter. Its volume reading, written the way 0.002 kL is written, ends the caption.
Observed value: 76.8204 kL
